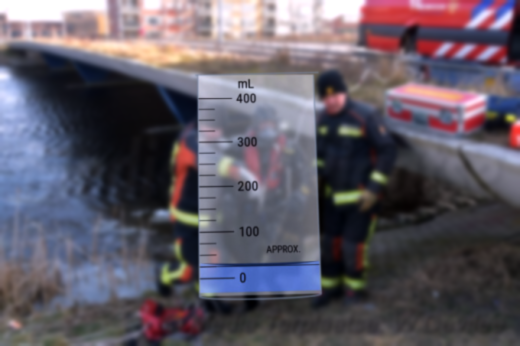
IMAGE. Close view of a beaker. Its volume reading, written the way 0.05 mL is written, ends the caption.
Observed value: 25 mL
